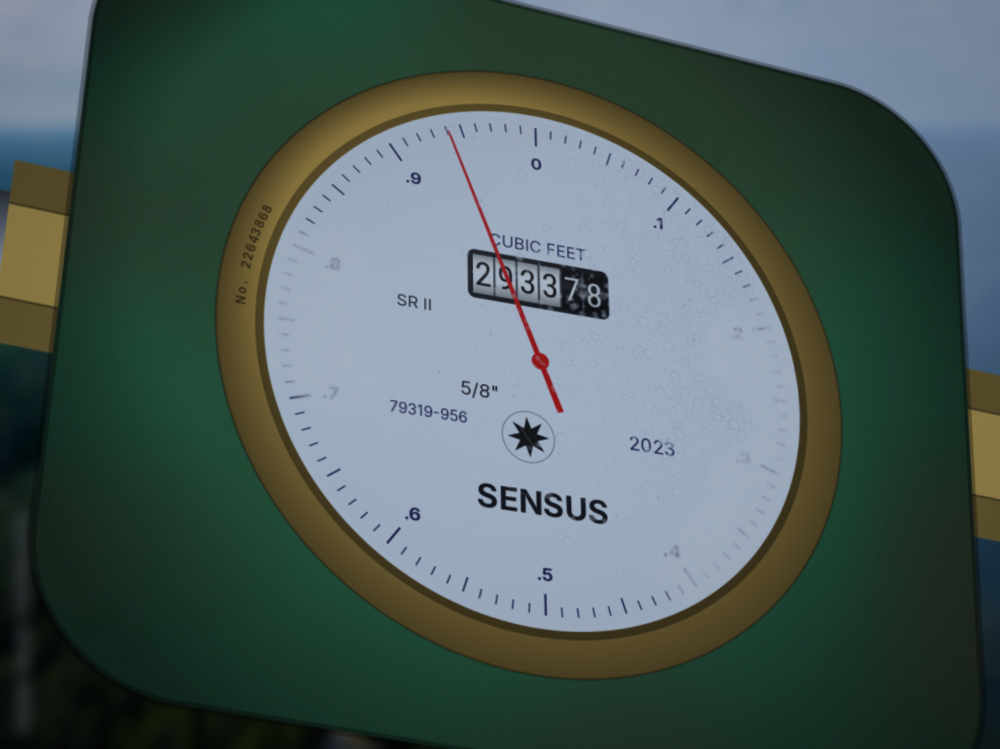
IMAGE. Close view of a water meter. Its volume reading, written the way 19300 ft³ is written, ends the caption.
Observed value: 293377.94 ft³
